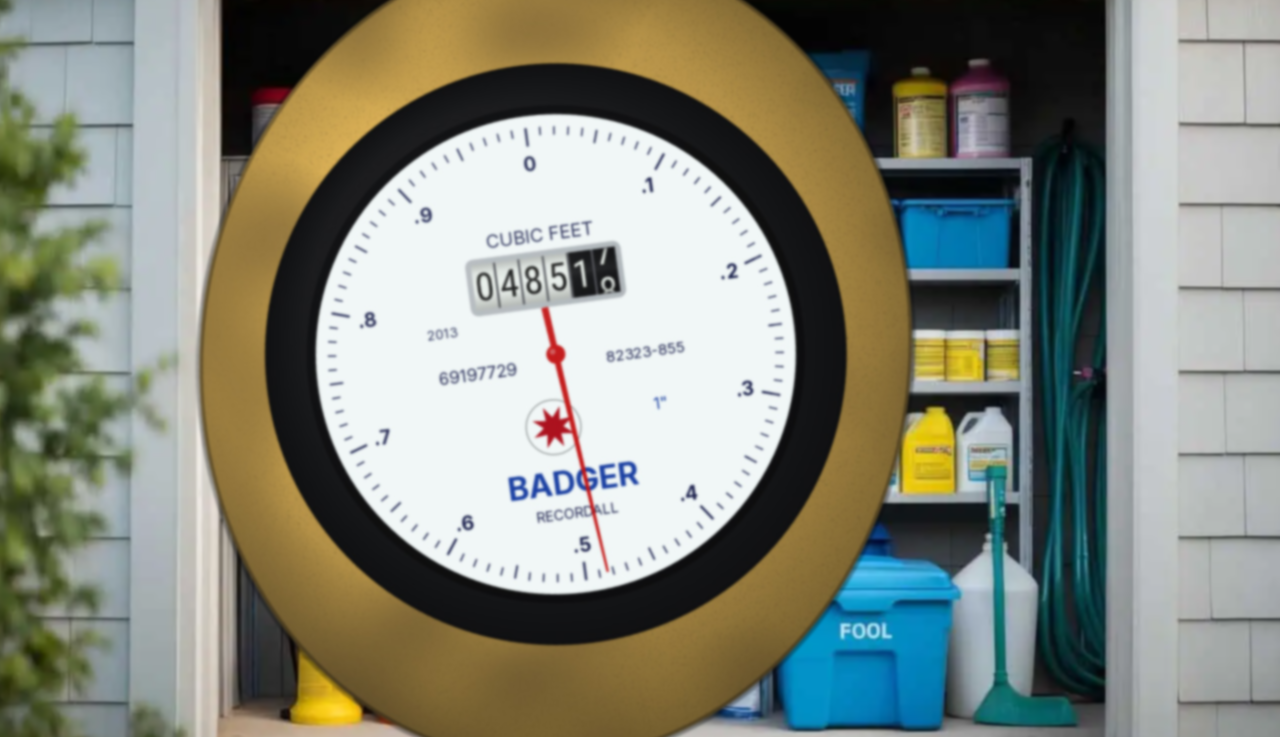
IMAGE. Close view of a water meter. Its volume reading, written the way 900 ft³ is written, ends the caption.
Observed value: 48517.48 ft³
